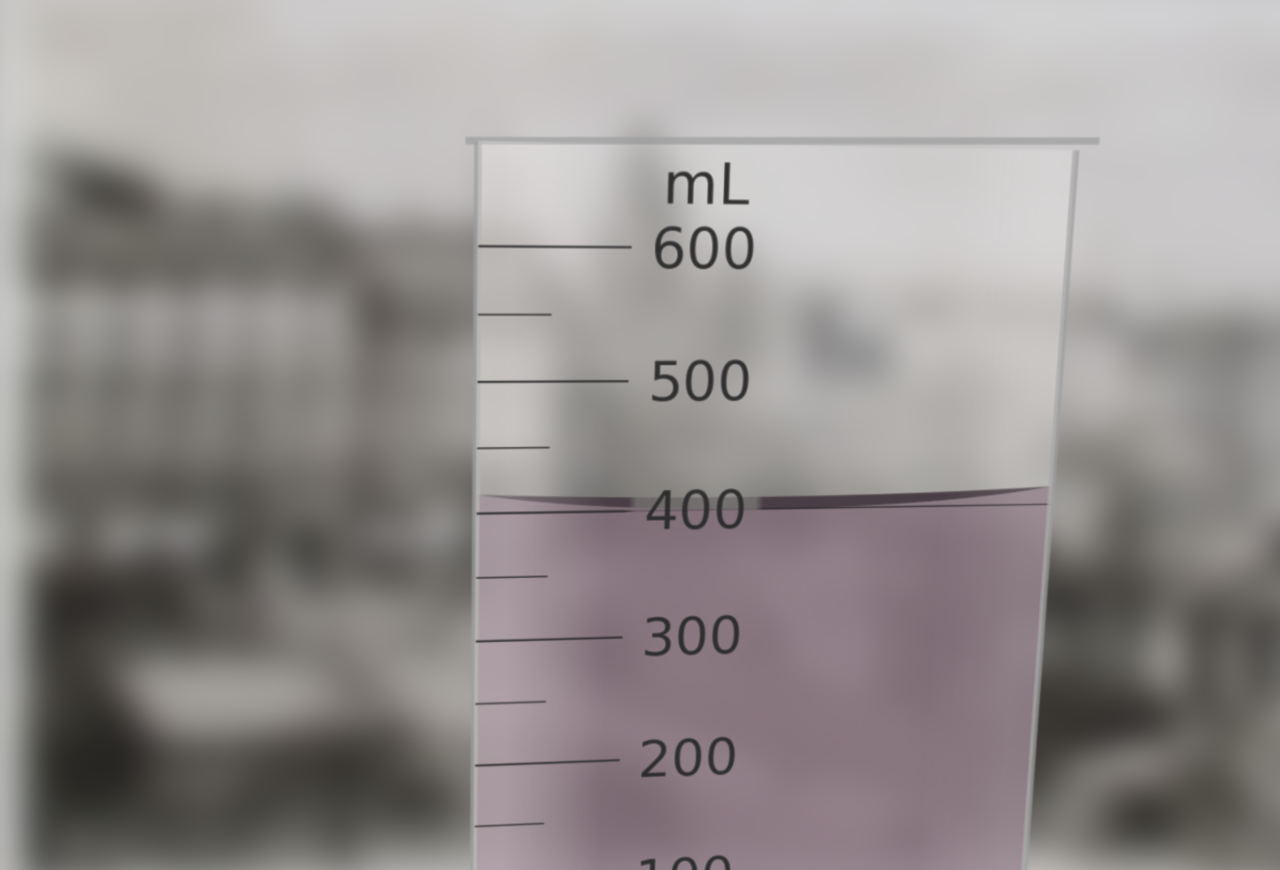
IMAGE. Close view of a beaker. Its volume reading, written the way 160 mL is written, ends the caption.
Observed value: 400 mL
